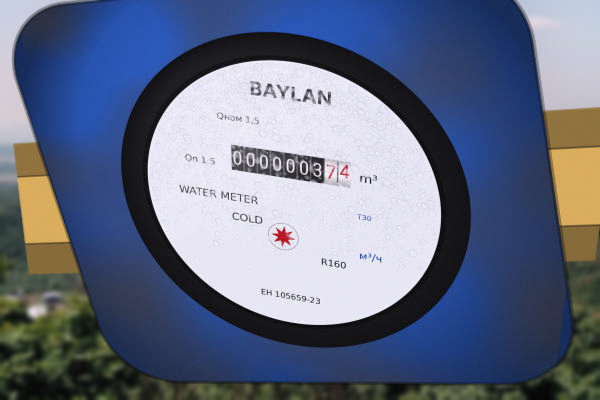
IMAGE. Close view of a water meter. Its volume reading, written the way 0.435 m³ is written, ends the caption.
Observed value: 3.74 m³
